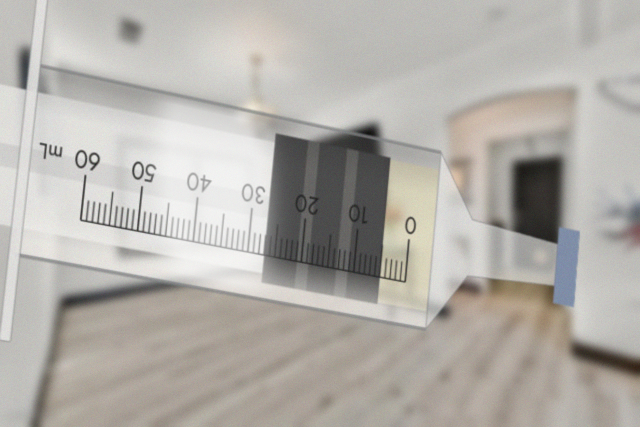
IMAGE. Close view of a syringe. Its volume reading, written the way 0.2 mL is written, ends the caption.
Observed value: 5 mL
